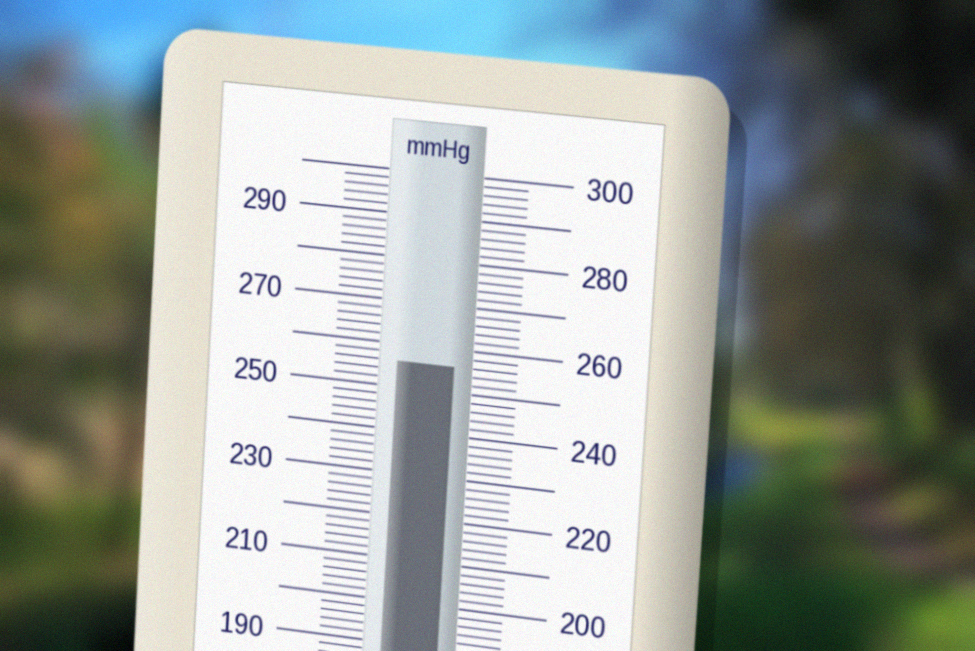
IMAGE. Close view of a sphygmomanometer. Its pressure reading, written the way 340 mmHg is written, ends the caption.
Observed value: 256 mmHg
